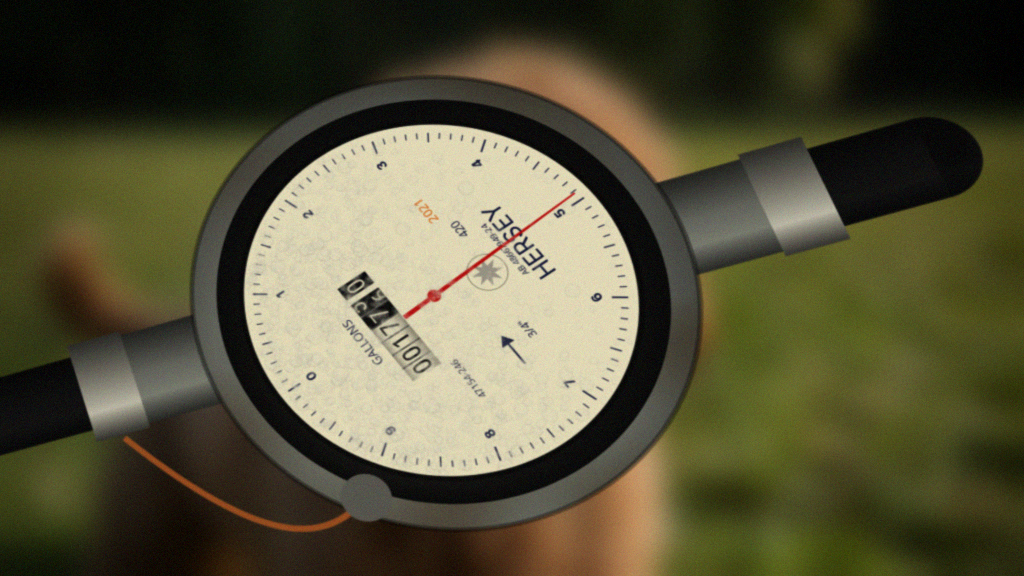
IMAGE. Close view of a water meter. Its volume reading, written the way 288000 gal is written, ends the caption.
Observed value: 17754.9 gal
